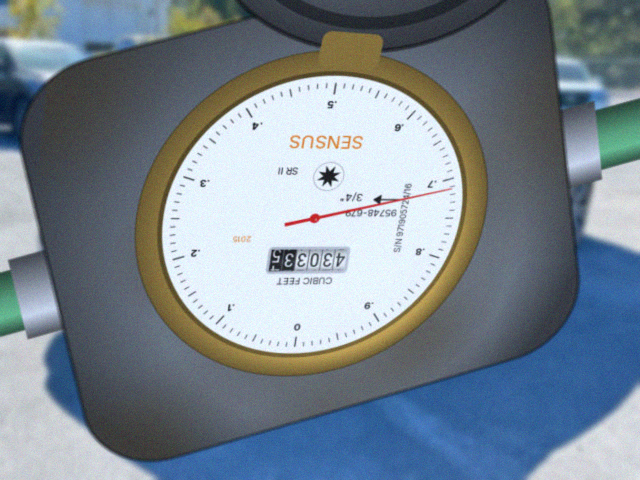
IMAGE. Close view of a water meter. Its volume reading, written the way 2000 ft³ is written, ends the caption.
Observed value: 430334.71 ft³
